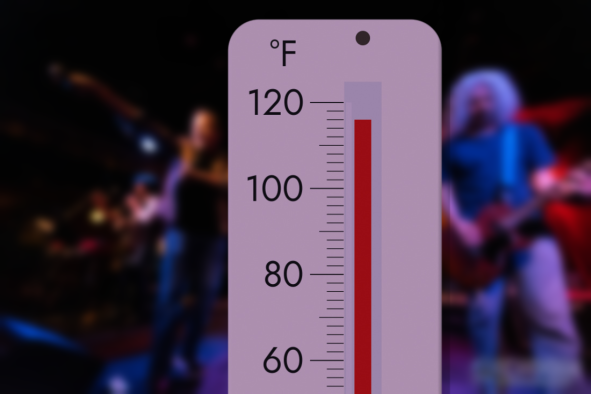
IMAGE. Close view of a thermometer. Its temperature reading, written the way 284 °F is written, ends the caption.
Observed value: 116 °F
